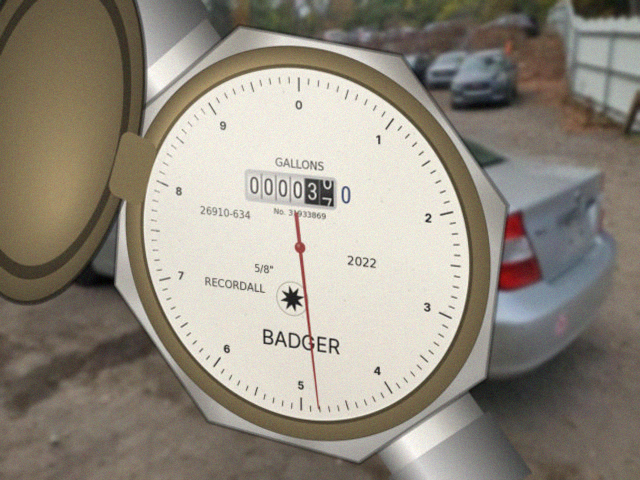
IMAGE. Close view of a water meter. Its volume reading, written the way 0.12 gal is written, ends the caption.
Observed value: 364.8 gal
